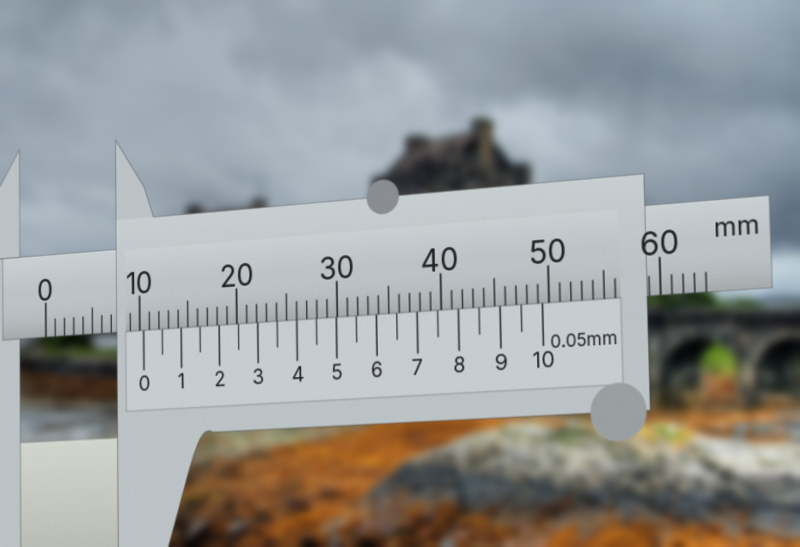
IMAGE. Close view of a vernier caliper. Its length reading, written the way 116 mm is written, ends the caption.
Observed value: 10.4 mm
